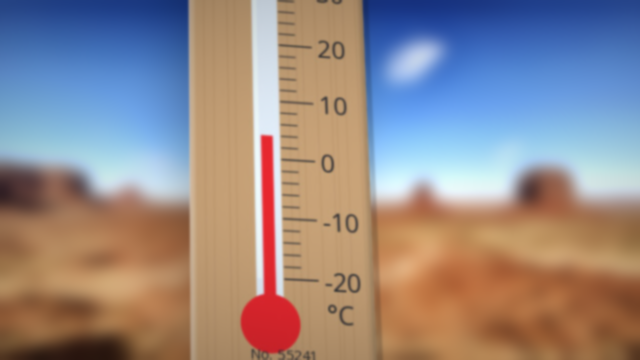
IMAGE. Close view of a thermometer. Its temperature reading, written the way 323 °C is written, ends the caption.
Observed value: 4 °C
